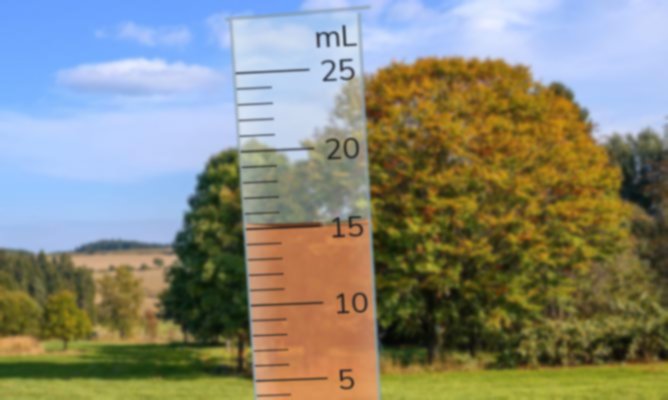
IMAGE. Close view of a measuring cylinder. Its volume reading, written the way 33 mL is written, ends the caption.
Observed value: 15 mL
